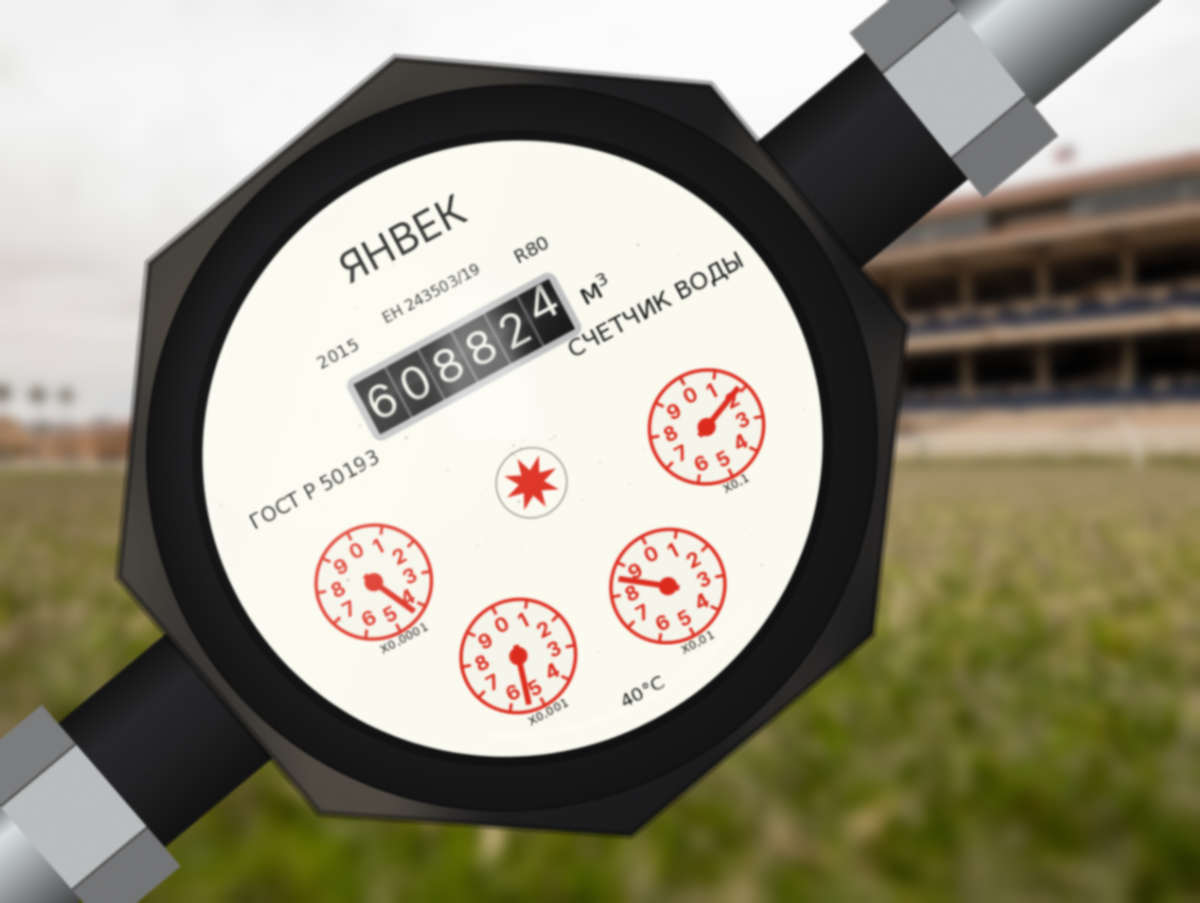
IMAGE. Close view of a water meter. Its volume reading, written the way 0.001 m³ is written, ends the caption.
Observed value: 608824.1854 m³
